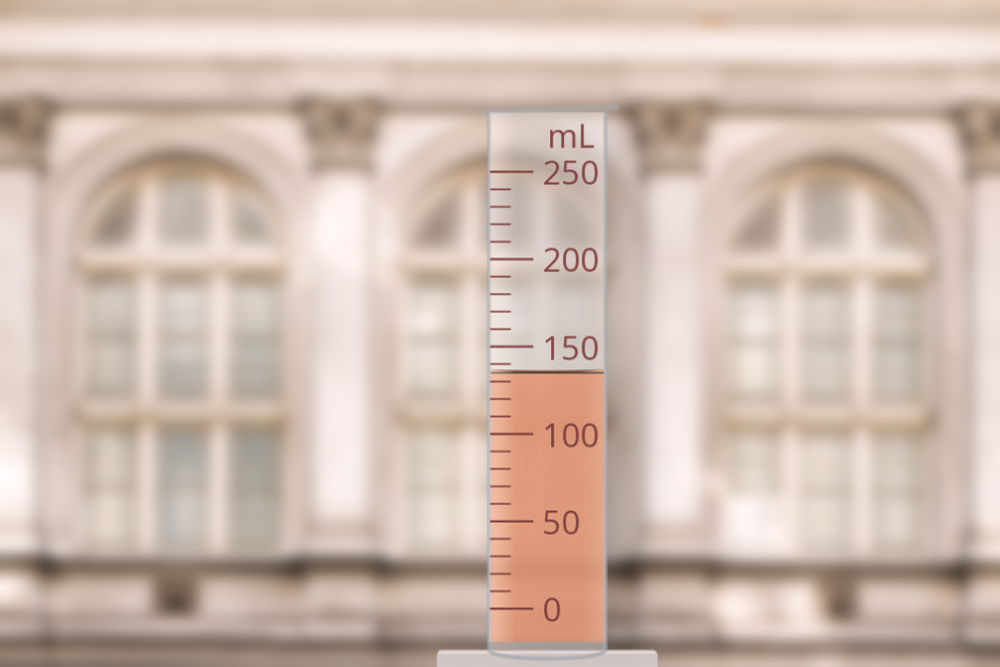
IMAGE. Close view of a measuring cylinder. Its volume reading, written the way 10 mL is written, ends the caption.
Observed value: 135 mL
